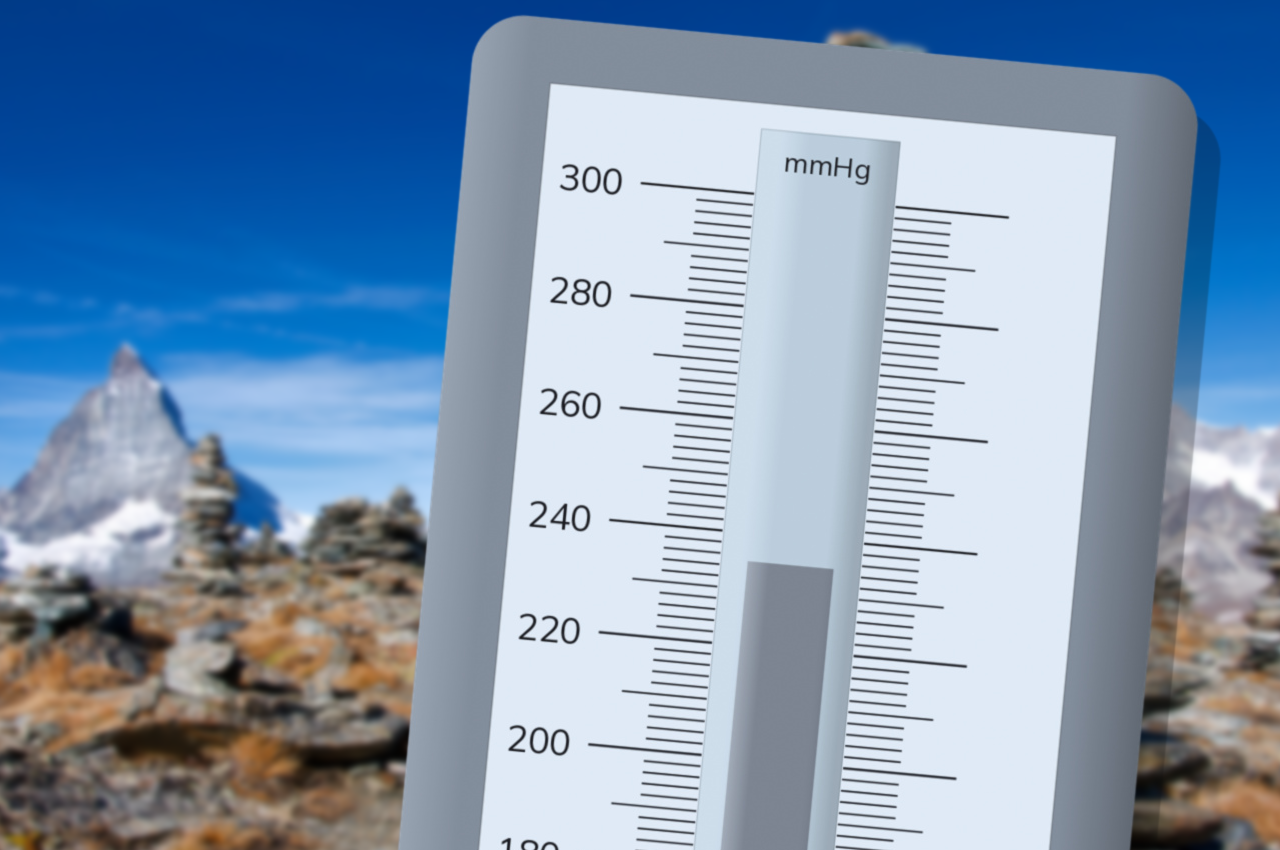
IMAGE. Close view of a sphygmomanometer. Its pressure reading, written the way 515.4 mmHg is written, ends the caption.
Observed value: 235 mmHg
